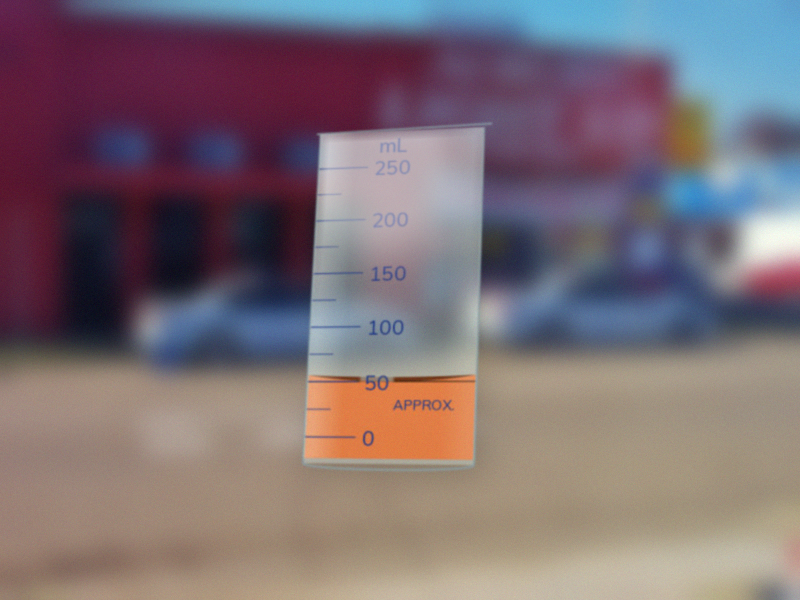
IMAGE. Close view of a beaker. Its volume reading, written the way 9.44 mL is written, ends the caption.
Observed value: 50 mL
